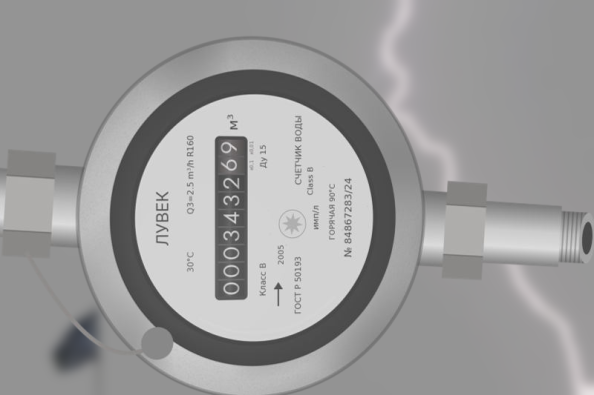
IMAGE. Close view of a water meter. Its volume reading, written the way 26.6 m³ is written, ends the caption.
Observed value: 3432.69 m³
